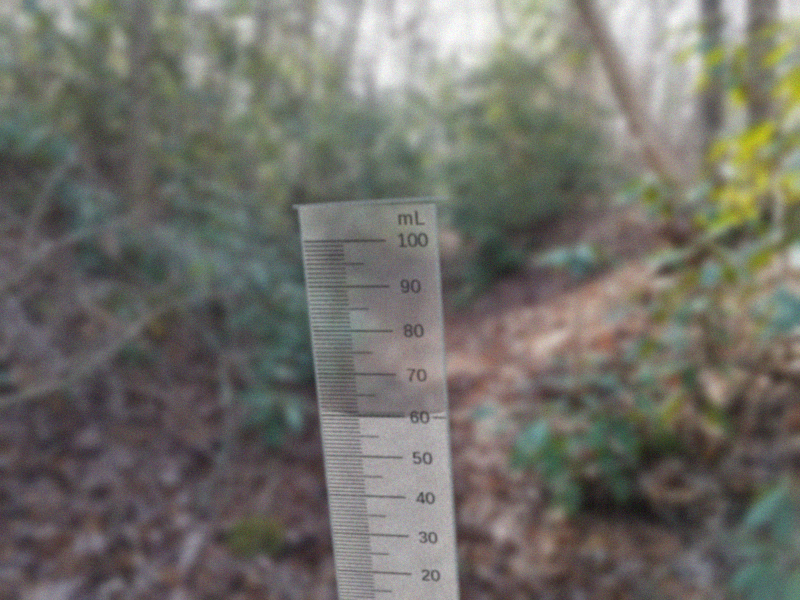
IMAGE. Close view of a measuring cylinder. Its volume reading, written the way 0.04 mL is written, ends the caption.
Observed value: 60 mL
